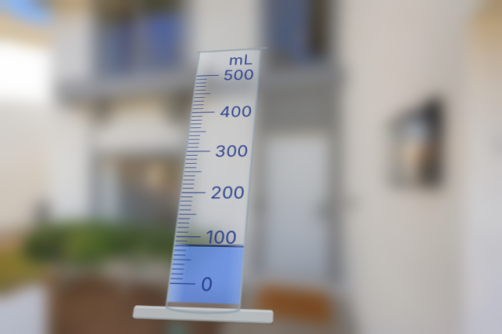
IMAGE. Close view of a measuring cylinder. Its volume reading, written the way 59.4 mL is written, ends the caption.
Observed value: 80 mL
